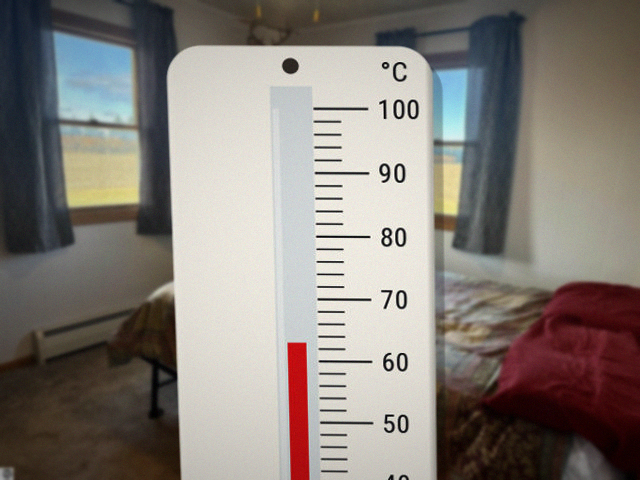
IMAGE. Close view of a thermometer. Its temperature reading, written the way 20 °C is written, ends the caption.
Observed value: 63 °C
